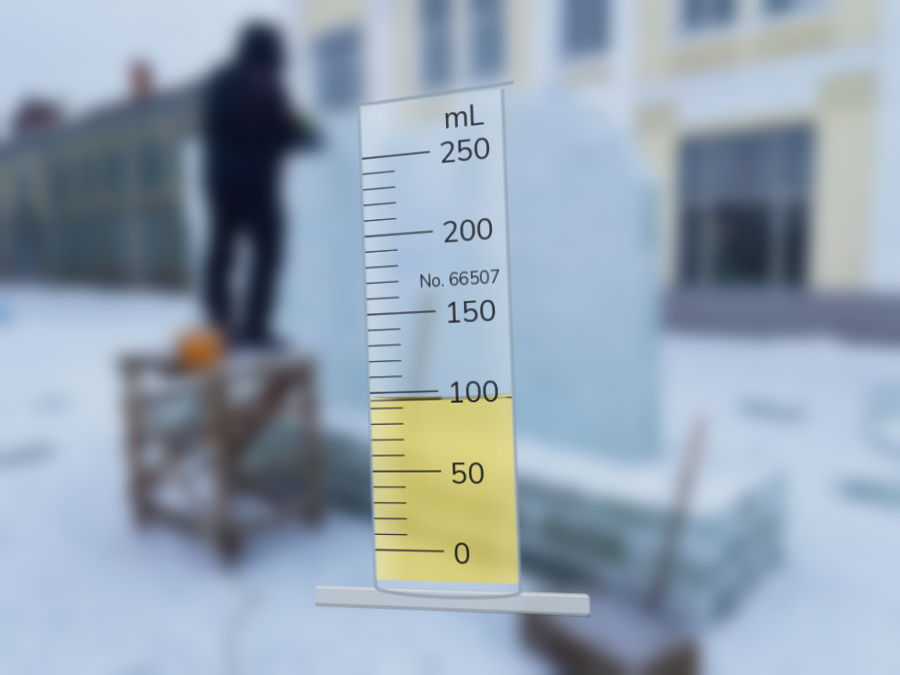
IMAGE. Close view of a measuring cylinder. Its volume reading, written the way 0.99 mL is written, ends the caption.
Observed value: 95 mL
